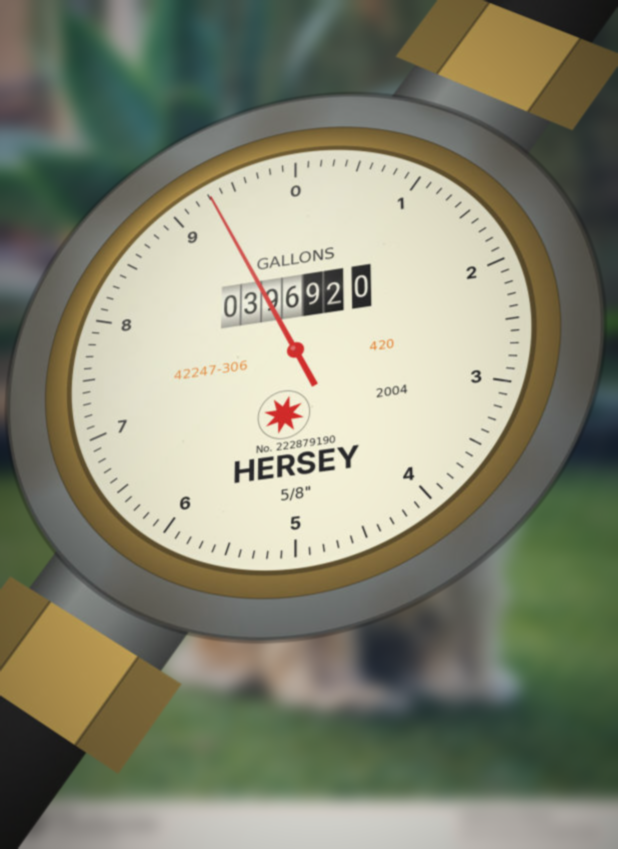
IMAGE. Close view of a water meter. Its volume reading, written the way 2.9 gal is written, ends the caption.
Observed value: 396919.3 gal
